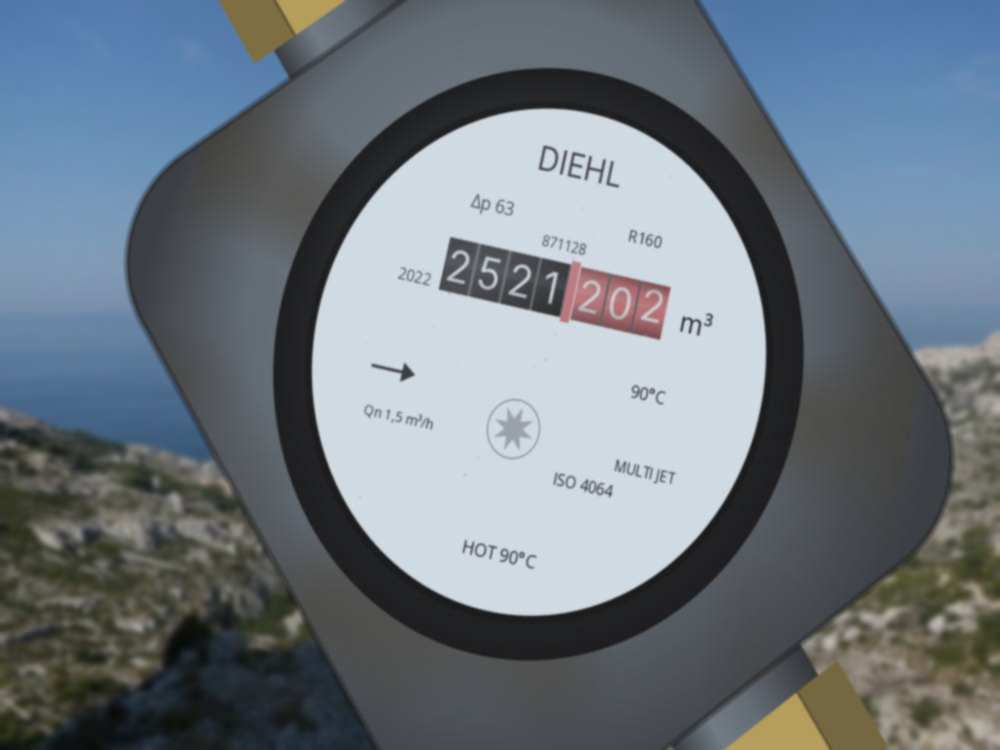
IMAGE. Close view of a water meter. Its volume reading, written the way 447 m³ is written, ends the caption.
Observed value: 2521.202 m³
